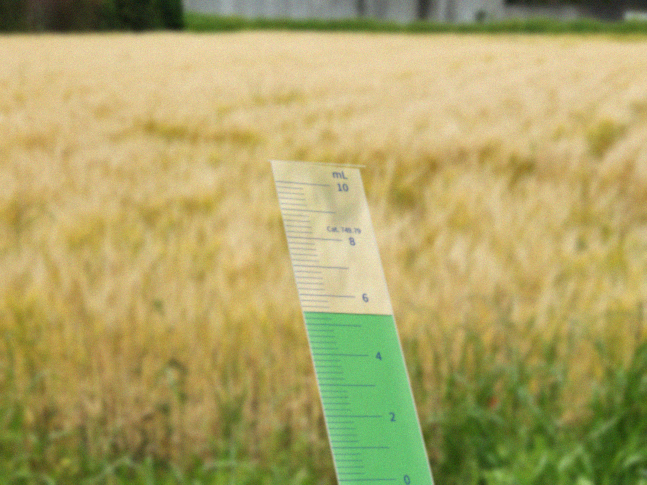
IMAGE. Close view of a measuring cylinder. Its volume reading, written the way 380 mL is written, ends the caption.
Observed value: 5.4 mL
